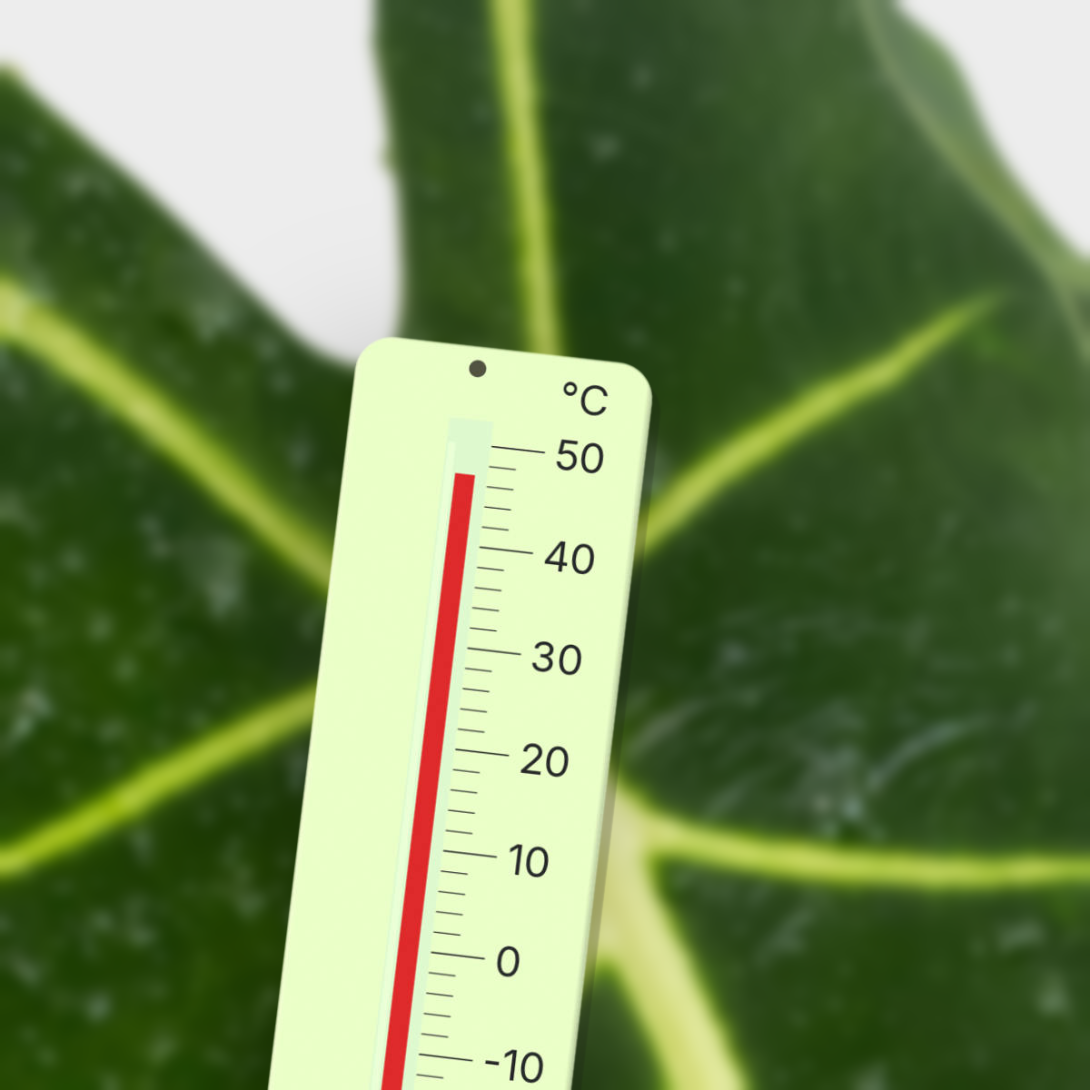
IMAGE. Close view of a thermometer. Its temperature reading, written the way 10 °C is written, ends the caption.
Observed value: 47 °C
